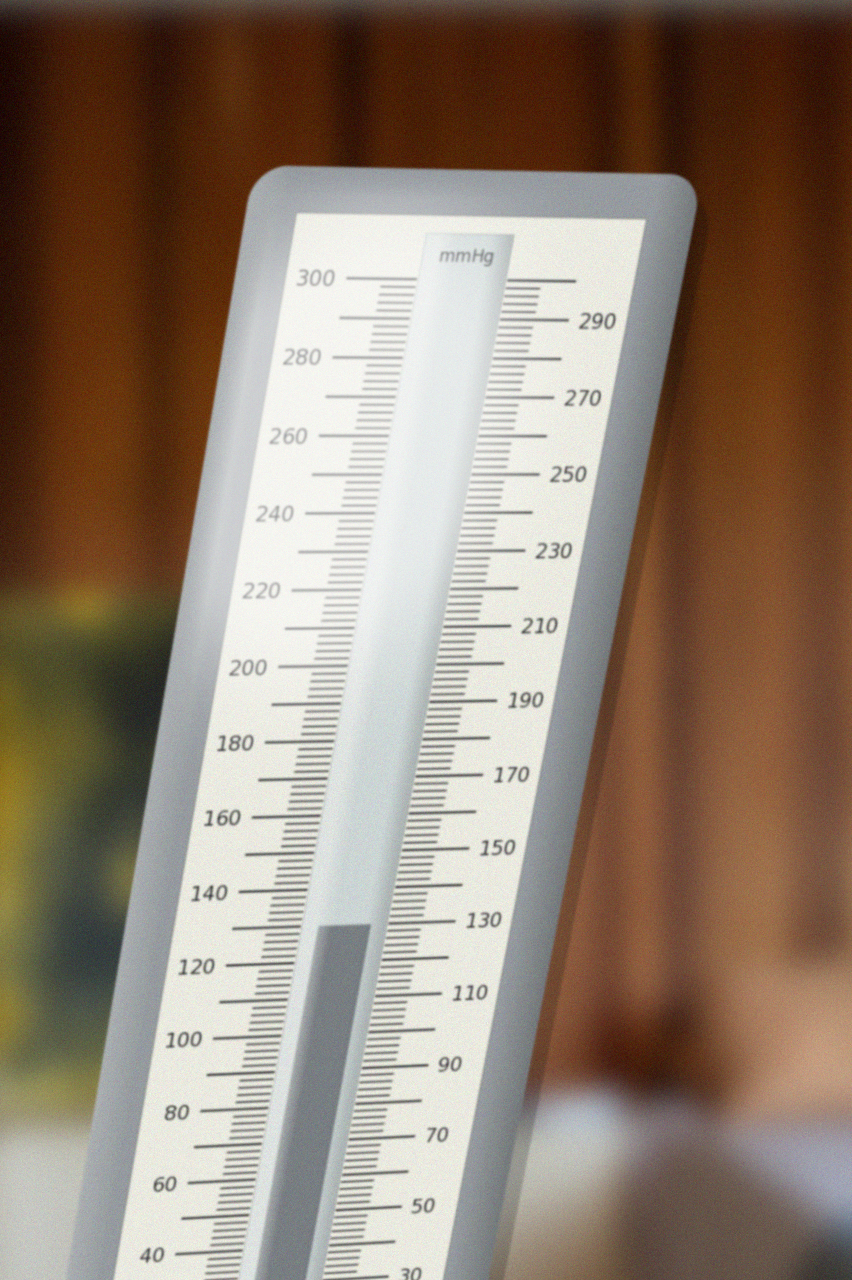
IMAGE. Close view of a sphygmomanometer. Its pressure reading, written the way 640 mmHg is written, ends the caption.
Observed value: 130 mmHg
